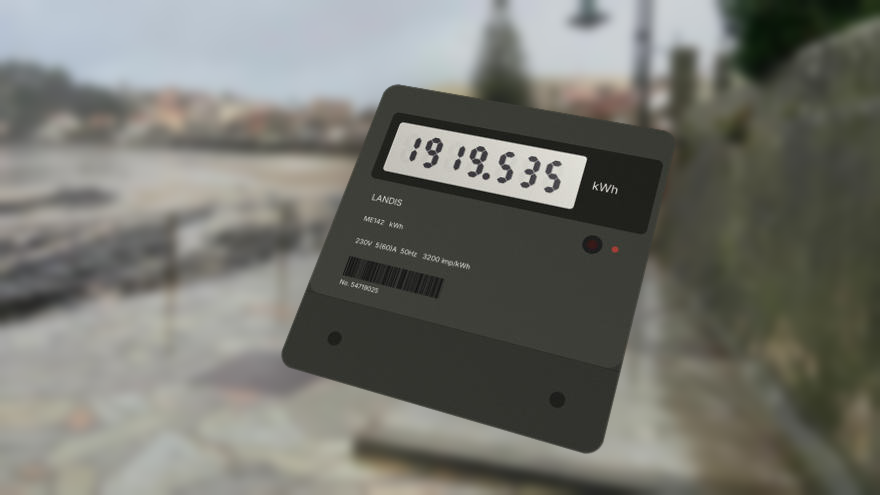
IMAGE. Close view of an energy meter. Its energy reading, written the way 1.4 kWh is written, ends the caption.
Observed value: 1919.535 kWh
